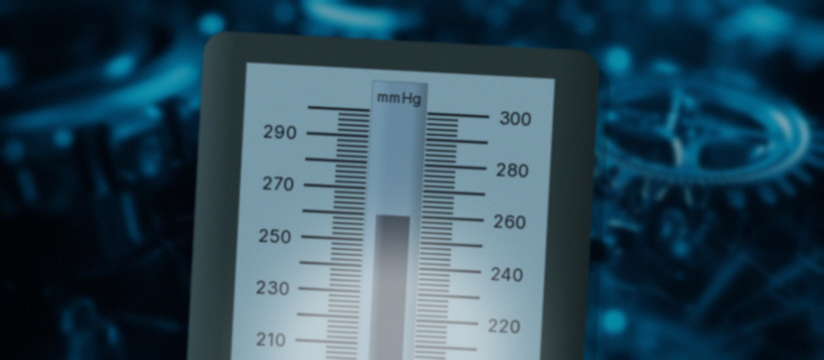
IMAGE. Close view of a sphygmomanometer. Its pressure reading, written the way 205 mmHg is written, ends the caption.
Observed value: 260 mmHg
